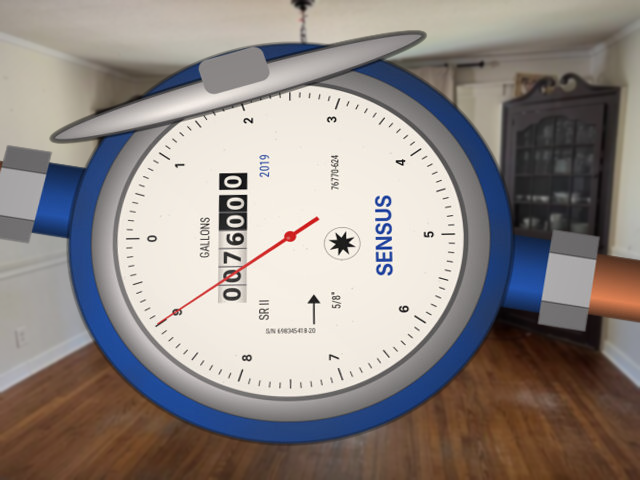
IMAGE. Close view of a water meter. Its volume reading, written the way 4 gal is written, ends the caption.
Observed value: 75999.0 gal
